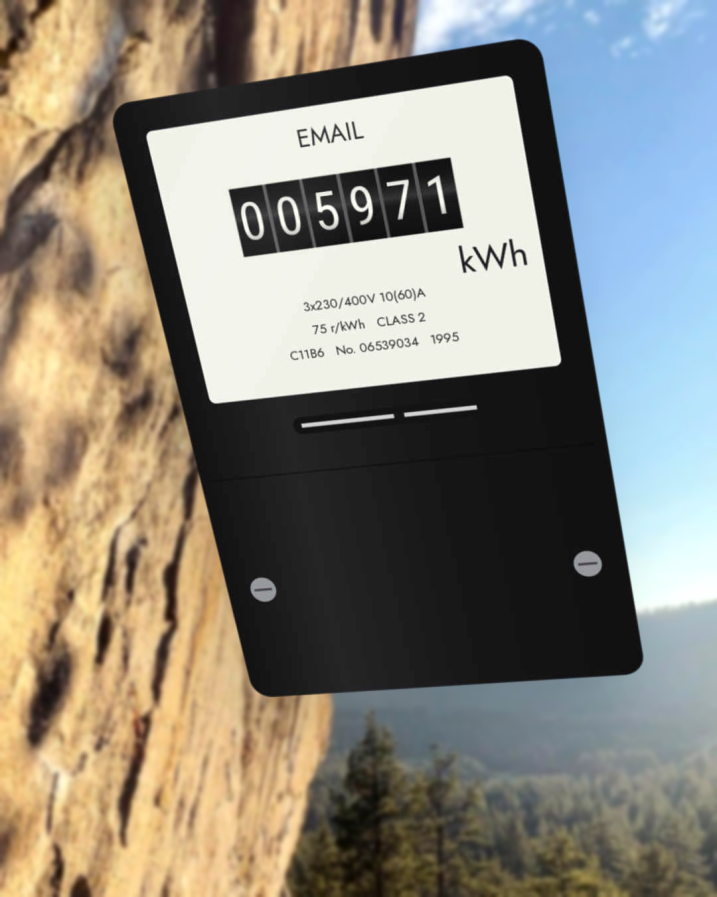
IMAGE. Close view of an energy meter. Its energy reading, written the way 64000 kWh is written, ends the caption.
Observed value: 5971 kWh
